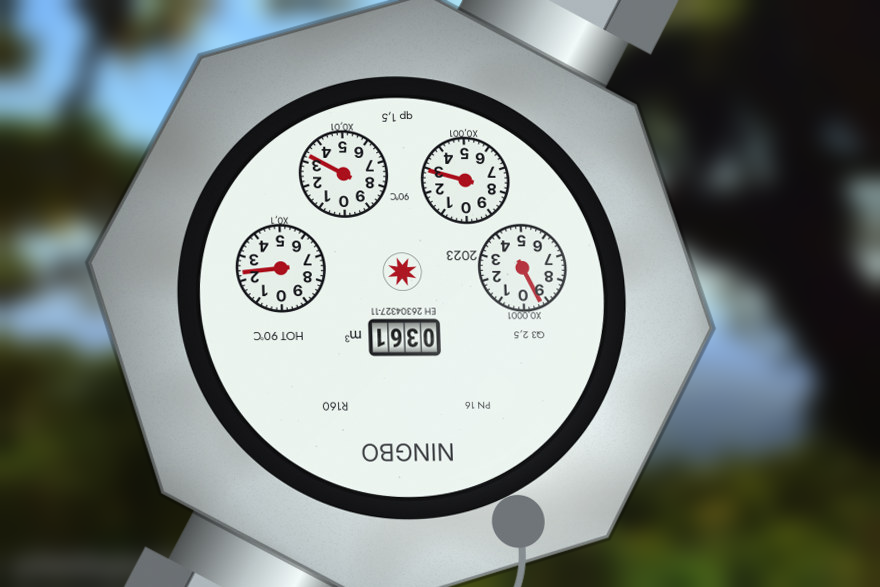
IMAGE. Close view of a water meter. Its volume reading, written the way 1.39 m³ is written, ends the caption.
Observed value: 361.2329 m³
